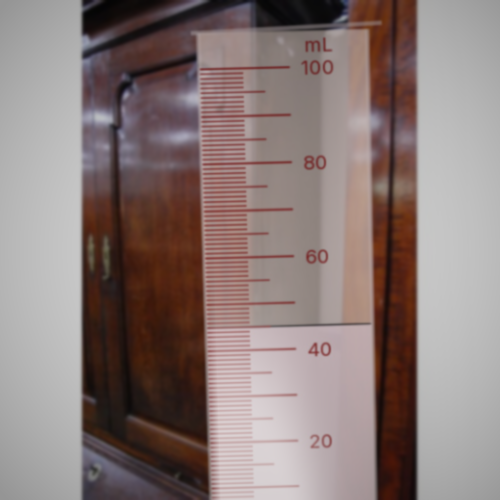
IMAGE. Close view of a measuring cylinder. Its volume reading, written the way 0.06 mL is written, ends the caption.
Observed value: 45 mL
